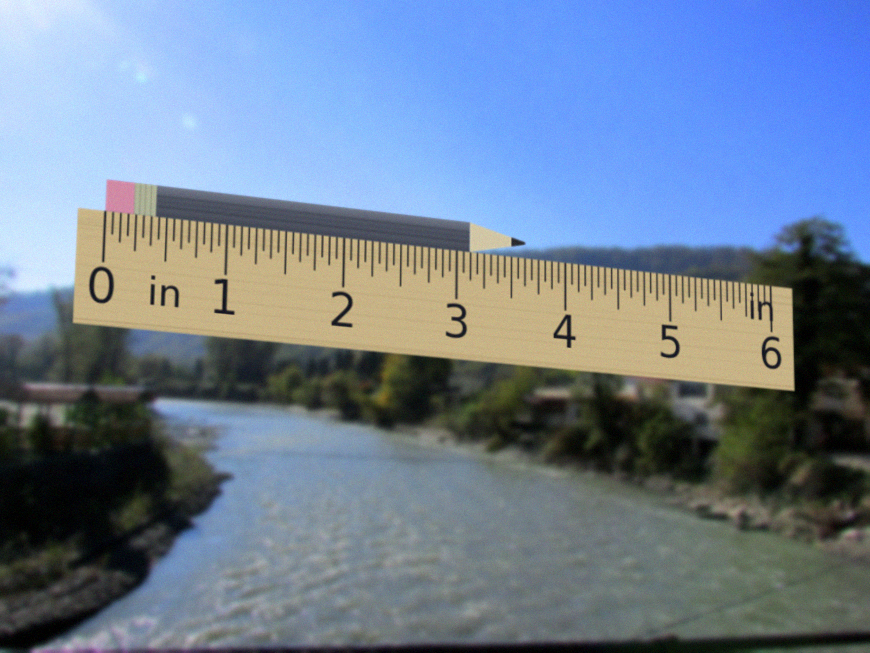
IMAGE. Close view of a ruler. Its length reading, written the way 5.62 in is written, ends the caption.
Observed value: 3.625 in
